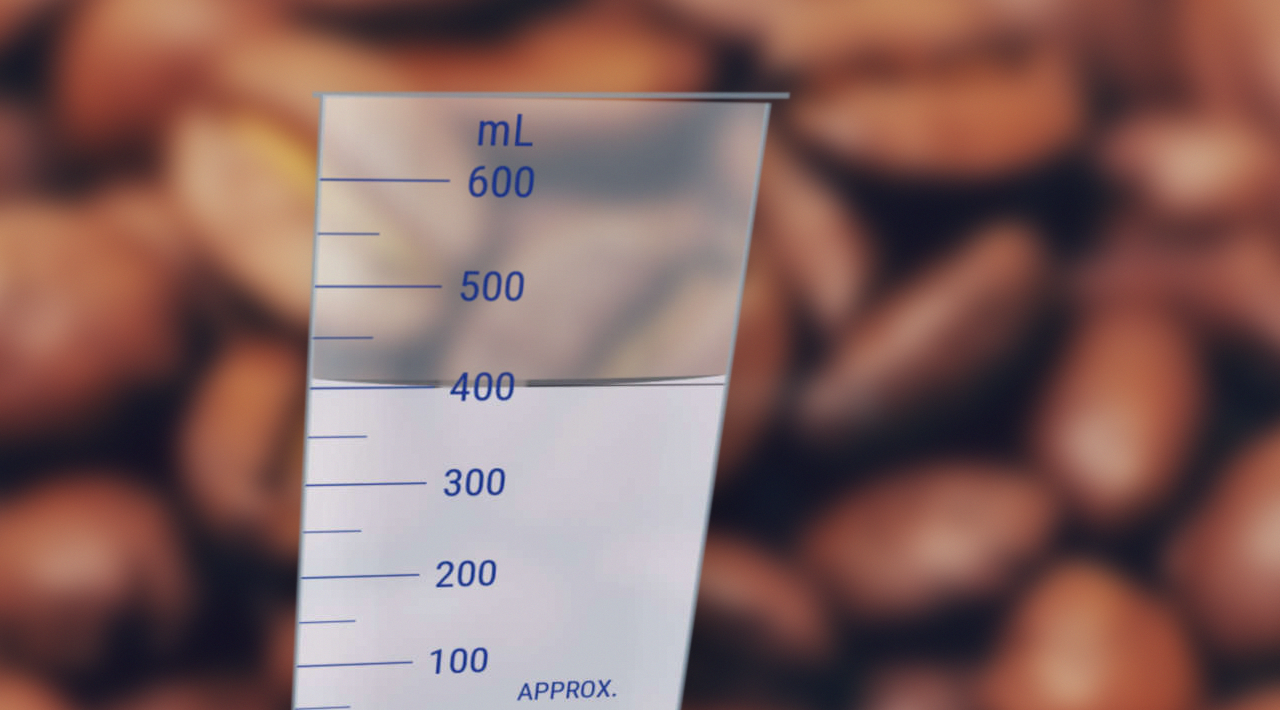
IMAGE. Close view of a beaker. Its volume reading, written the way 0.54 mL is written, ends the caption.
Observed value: 400 mL
